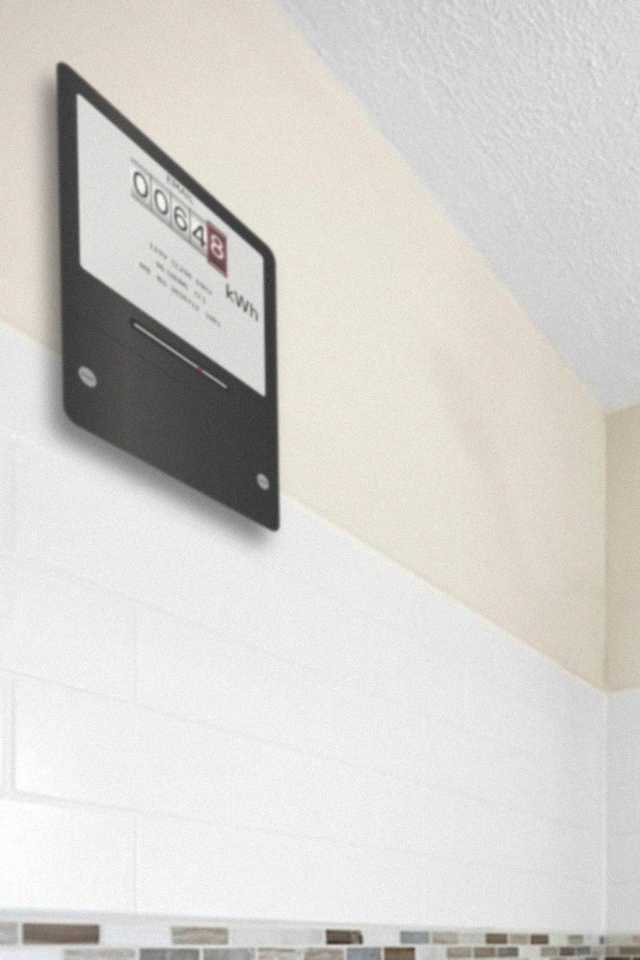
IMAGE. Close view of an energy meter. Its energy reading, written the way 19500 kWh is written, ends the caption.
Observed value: 64.8 kWh
